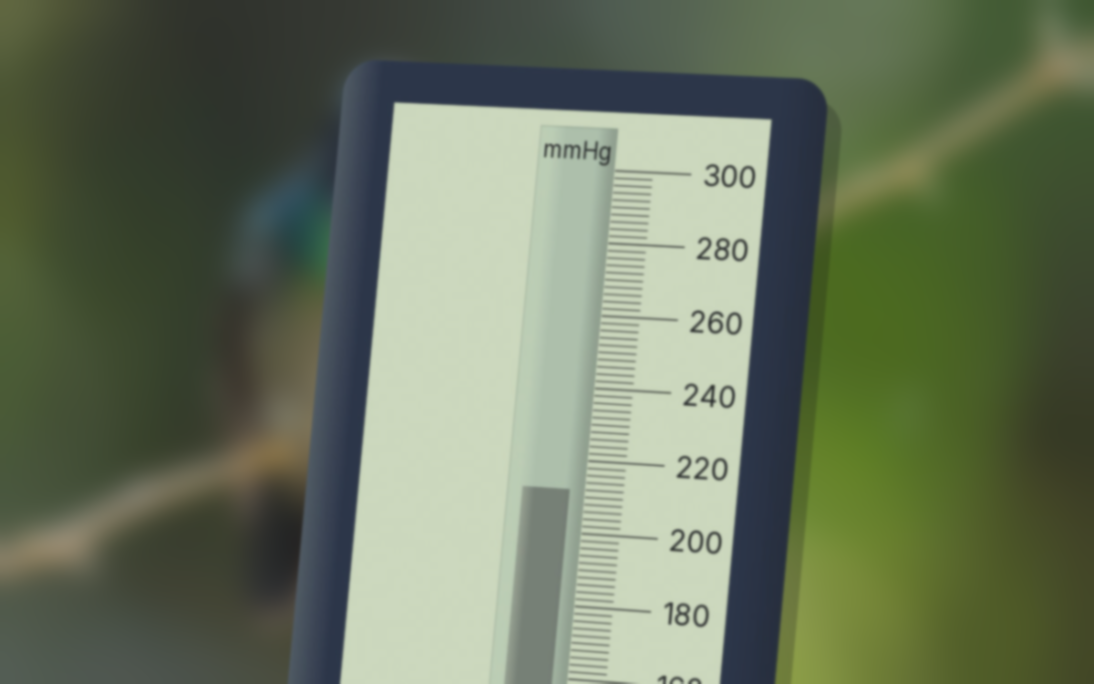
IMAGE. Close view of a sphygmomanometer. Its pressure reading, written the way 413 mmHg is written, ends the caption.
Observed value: 212 mmHg
